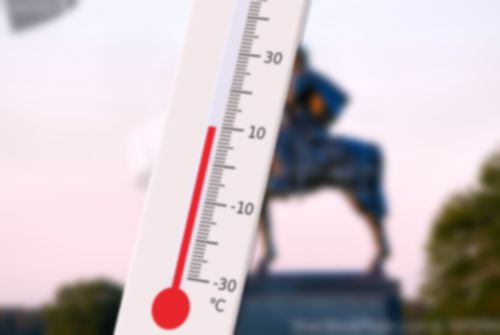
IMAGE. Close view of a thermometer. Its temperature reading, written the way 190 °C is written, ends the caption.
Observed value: 10 °C
